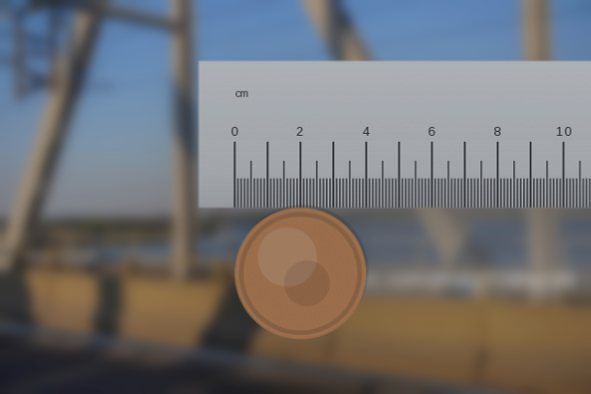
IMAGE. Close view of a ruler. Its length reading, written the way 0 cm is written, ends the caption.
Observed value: 4 cm
